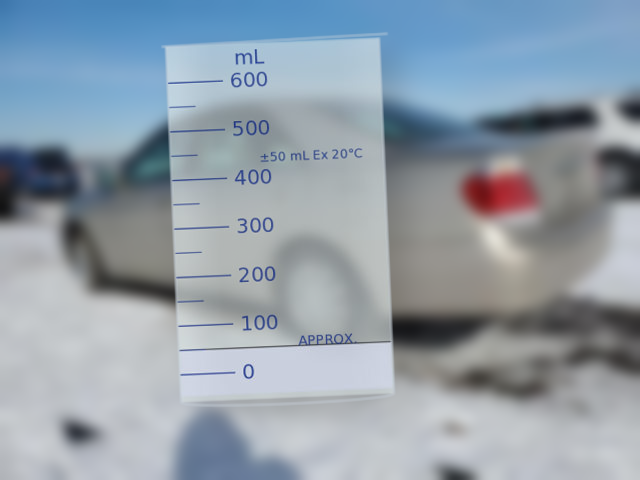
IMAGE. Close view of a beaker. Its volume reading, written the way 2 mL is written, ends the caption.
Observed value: 50 mL
